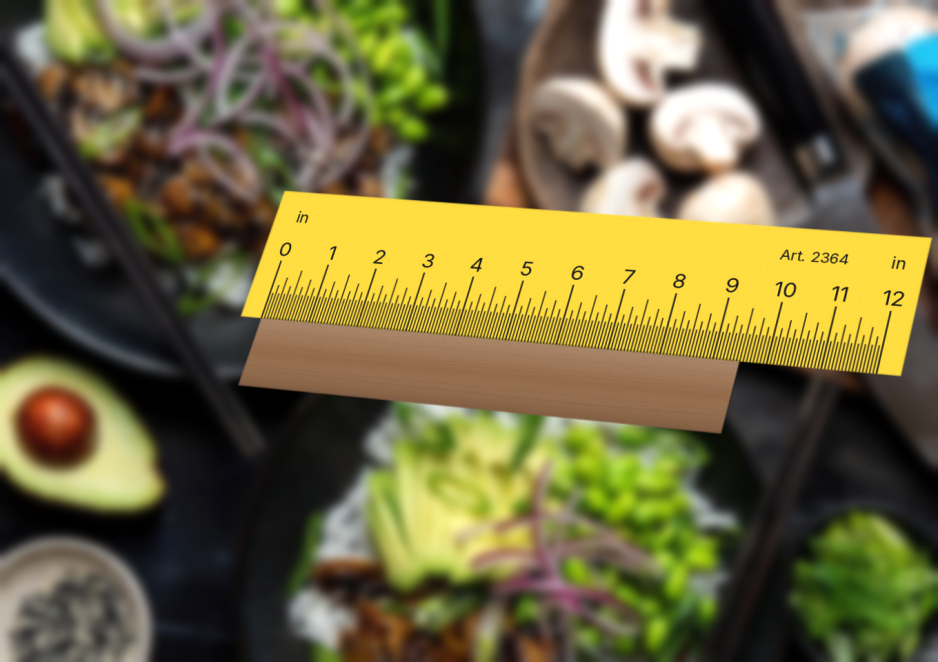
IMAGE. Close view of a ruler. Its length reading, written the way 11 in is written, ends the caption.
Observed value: 9.5 in
